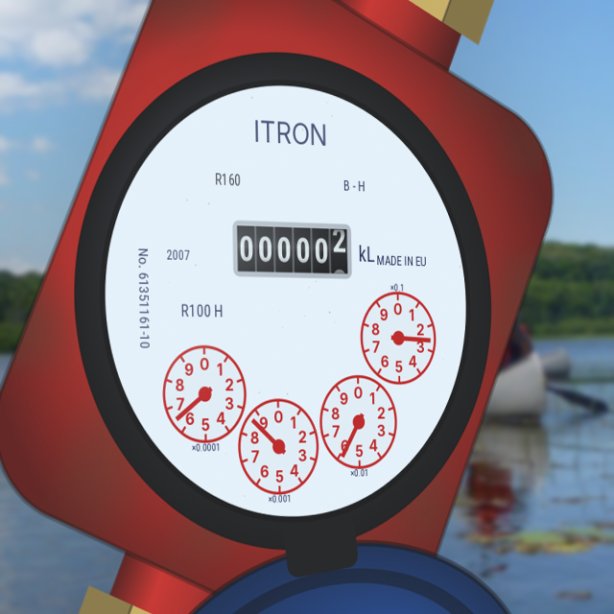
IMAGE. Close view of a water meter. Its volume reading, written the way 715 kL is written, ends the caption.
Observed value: 2.2586 kL
